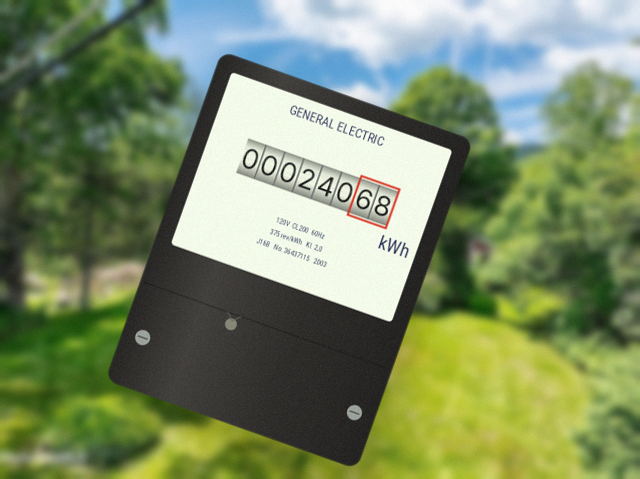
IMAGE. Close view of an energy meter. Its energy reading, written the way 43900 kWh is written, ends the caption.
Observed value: 240.68 kWh
